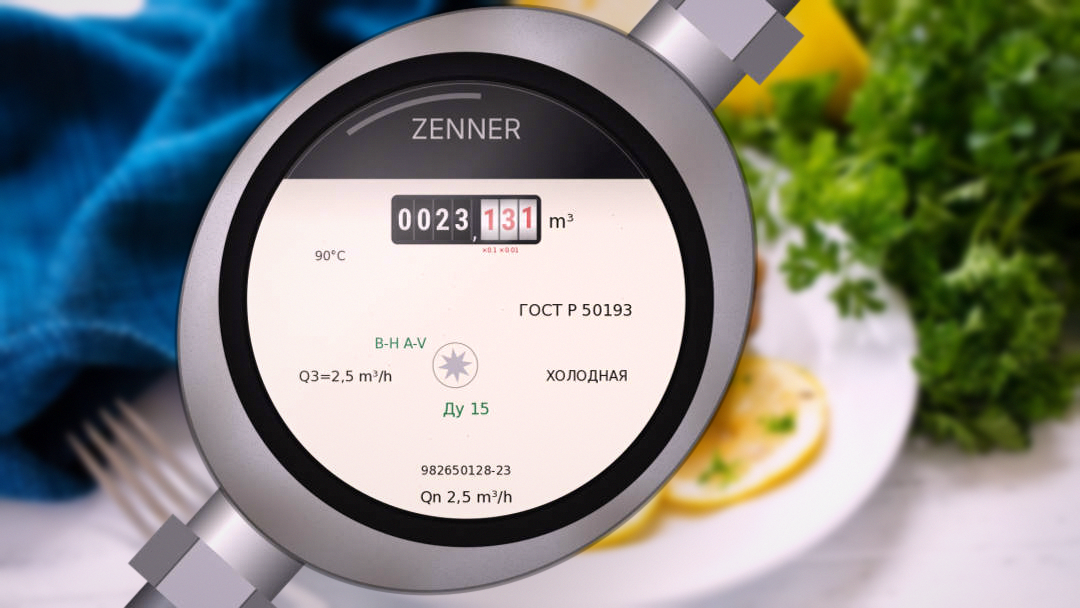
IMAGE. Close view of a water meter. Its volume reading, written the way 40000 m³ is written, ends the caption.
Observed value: 23.131 m³
